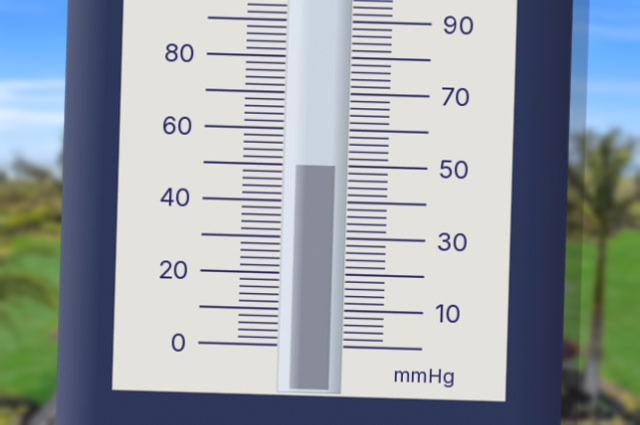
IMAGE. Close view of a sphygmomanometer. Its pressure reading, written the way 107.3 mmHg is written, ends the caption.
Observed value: 50 mmHg
